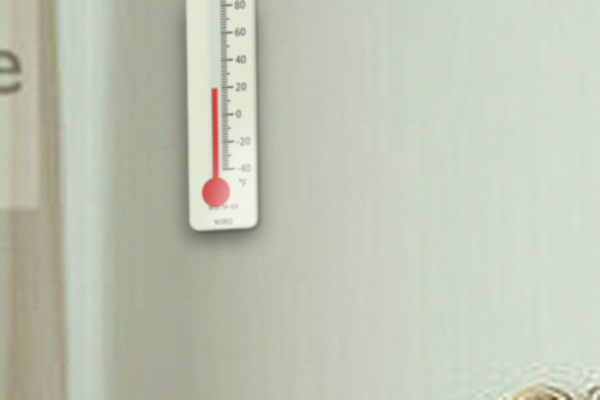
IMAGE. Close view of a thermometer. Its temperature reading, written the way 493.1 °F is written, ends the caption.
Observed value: 20 °F
